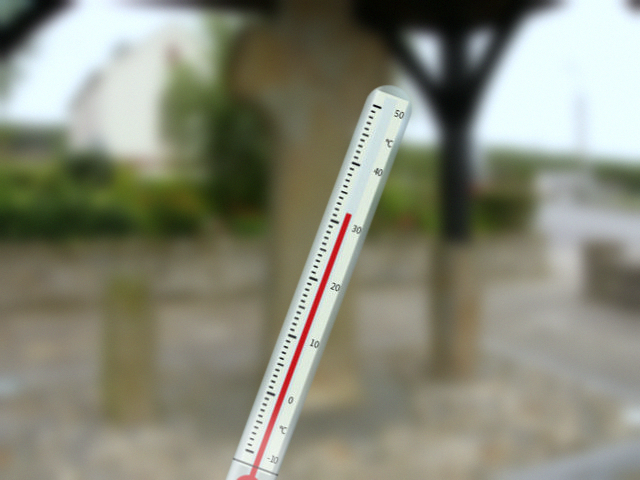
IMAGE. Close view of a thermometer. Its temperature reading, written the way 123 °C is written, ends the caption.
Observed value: 32 °C
